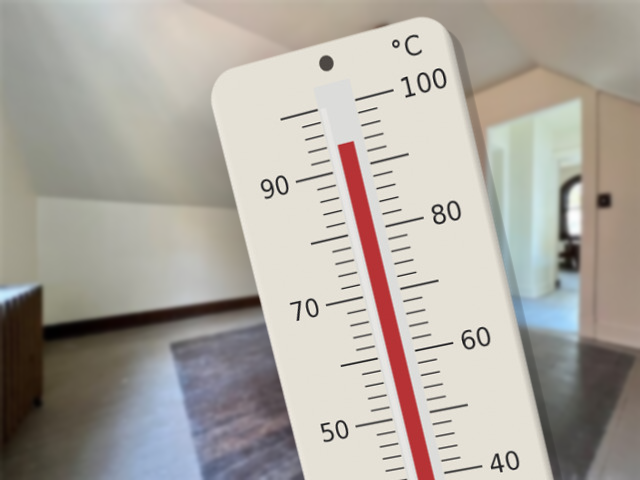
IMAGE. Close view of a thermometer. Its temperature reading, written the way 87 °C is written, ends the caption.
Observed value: 94 °C
